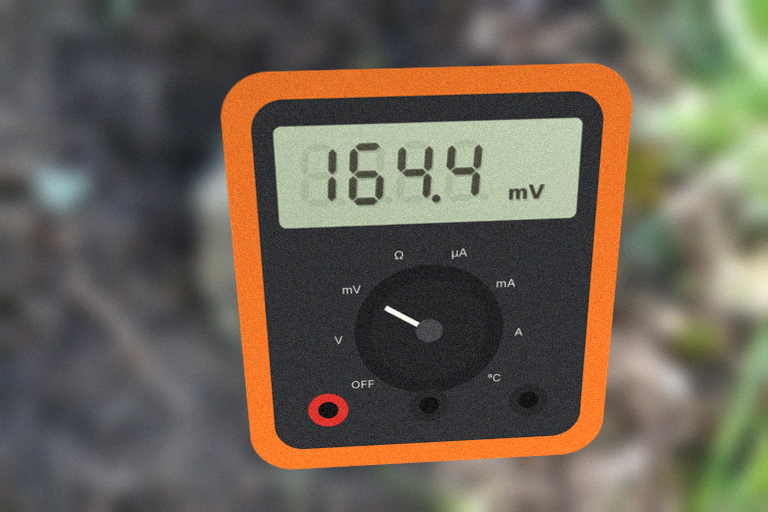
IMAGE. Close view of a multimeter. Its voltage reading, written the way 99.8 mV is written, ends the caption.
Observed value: 164.4 mV
